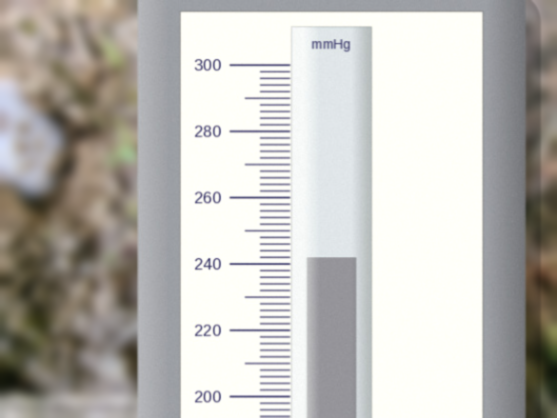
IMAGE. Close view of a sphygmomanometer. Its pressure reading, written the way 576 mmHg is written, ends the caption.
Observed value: 242 mmHg
